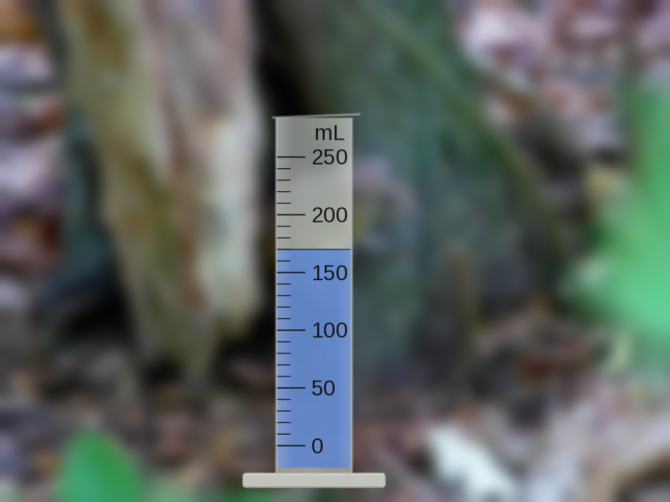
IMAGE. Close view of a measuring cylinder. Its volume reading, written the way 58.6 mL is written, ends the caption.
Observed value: 170 mL
